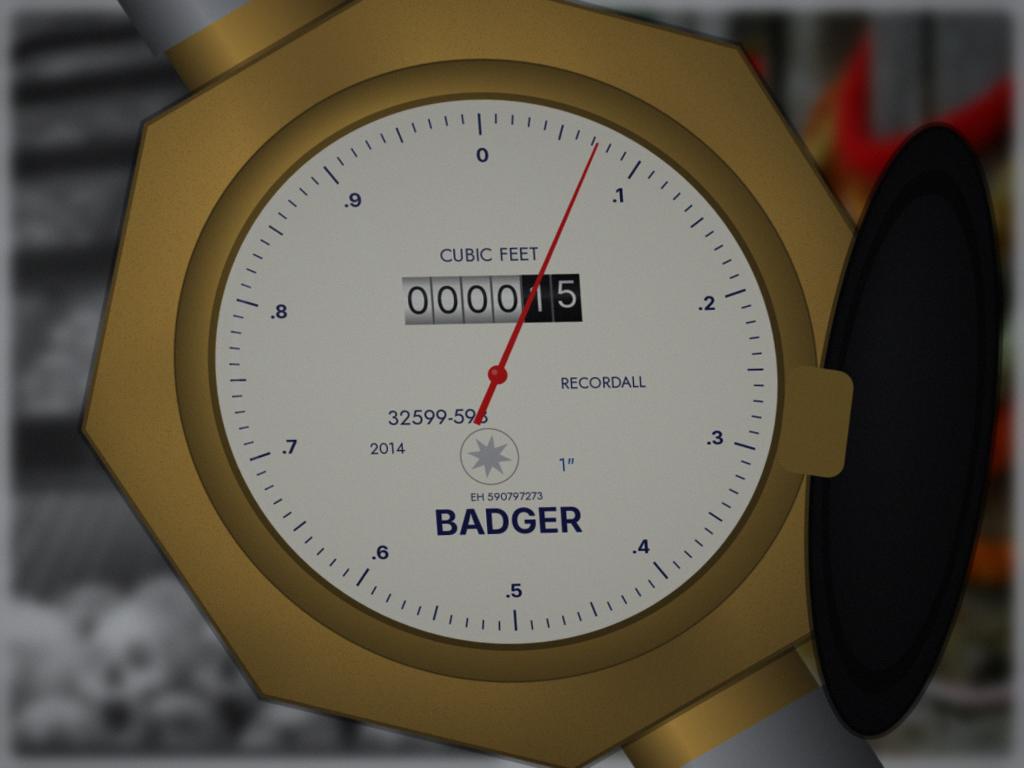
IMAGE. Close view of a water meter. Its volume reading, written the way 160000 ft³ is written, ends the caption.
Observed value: 15.07 ft³
